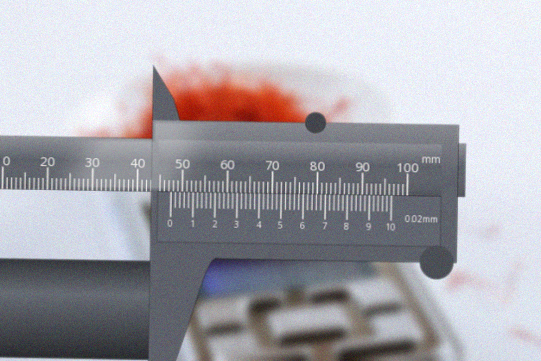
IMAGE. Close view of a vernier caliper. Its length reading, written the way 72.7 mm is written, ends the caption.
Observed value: 47.5 mm
